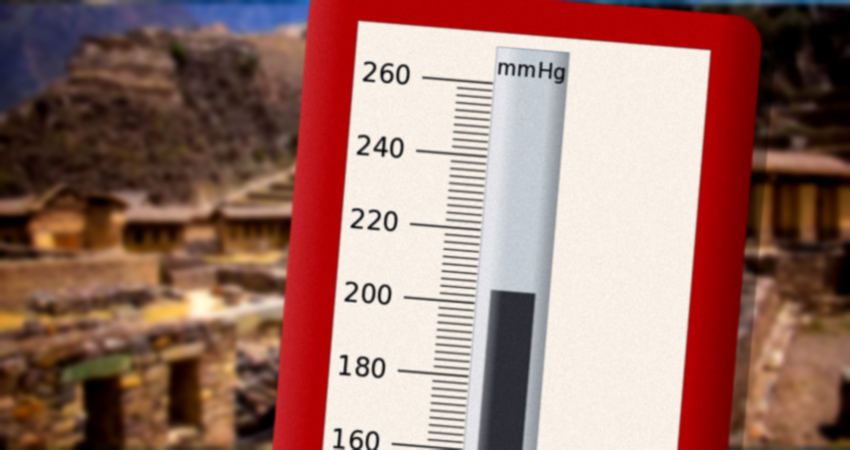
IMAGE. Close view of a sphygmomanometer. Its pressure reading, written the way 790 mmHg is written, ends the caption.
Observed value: 204 mmHg
